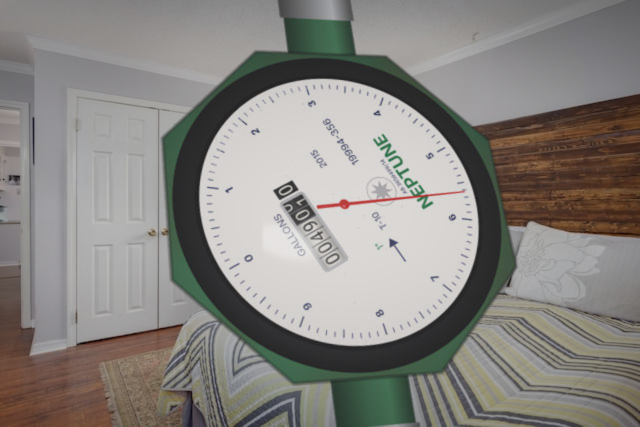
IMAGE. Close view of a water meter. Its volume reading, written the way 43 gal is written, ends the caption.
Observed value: 49005.6 gal
